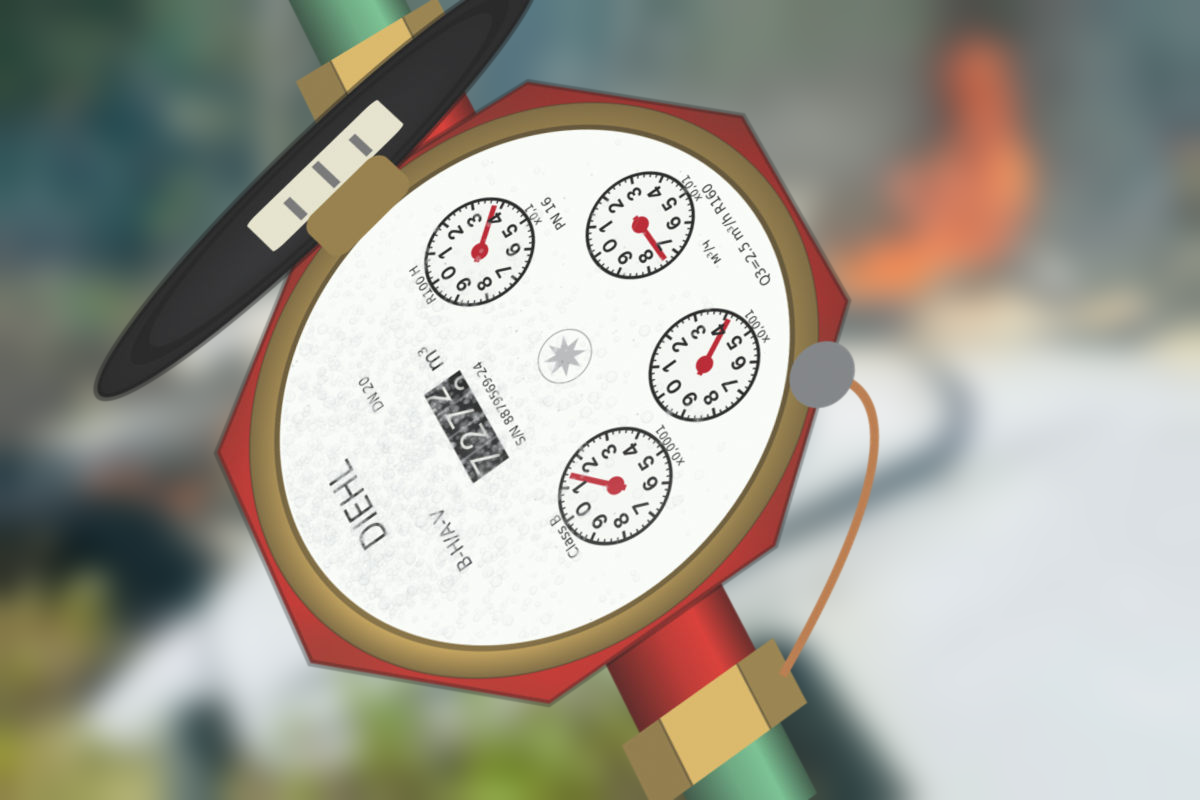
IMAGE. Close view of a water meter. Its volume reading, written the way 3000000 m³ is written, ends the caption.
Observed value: 7272.3741 m³
